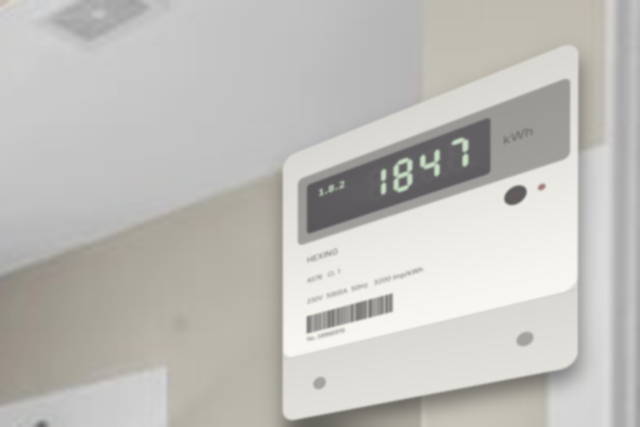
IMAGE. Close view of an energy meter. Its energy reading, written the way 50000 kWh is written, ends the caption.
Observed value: 1847 kWh
